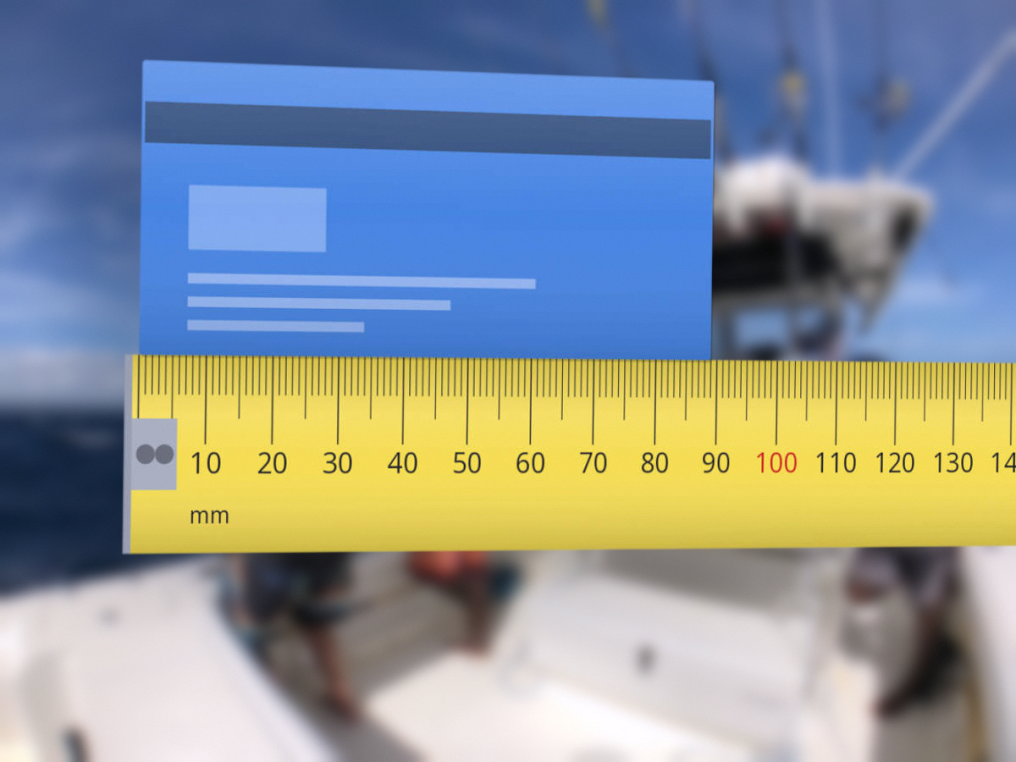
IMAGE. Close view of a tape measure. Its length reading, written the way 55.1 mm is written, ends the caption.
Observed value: 89 mm
